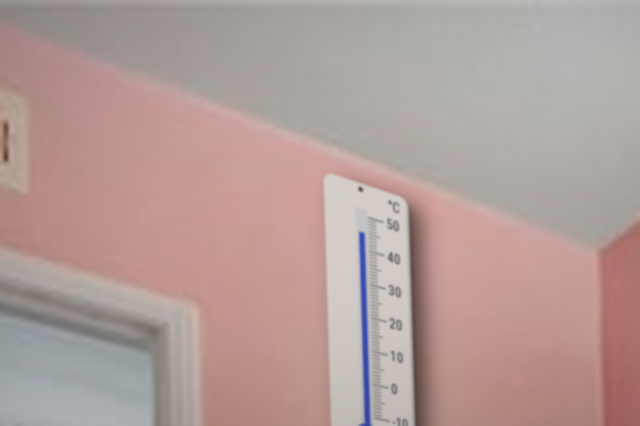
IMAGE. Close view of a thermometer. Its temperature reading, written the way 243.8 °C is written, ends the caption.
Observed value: 45 °C
